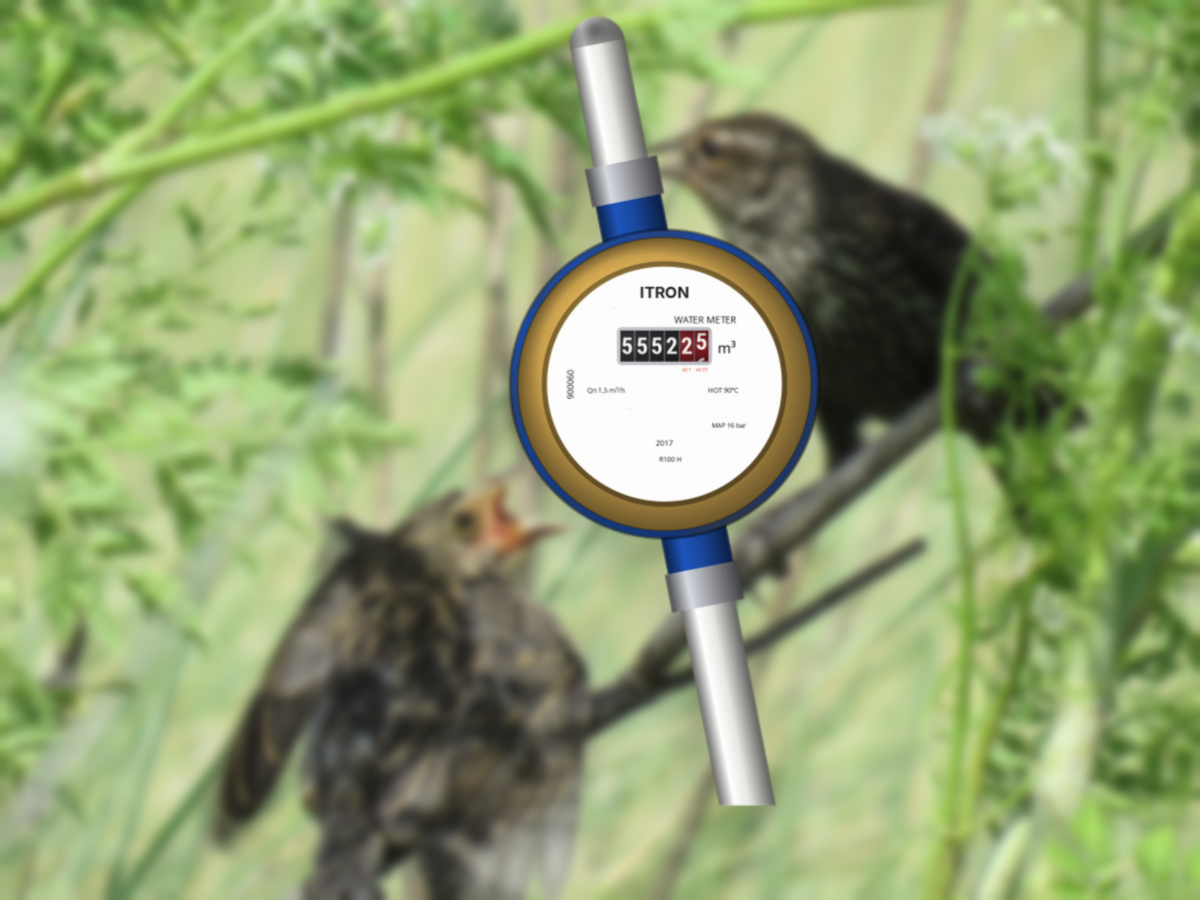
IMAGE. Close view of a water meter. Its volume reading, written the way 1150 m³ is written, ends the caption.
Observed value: 5552.25 m³
